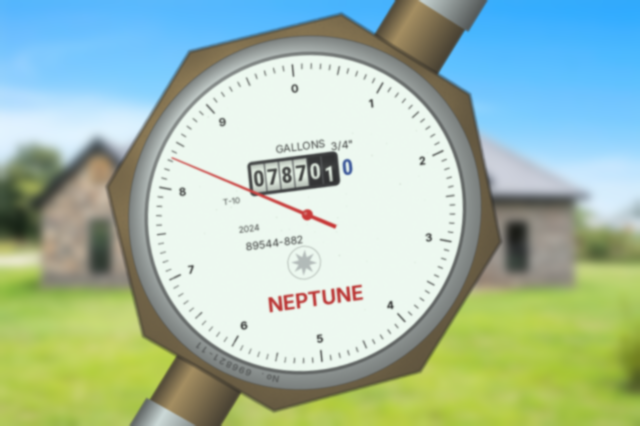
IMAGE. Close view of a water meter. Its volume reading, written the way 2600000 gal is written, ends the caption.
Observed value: 787008.3 gal
